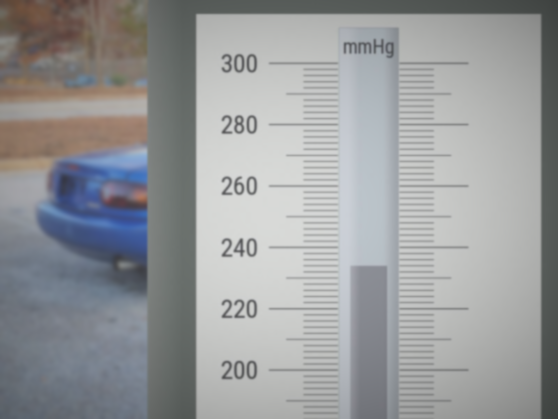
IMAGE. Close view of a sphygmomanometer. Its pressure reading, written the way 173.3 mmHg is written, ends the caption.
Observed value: 234 mmHg
